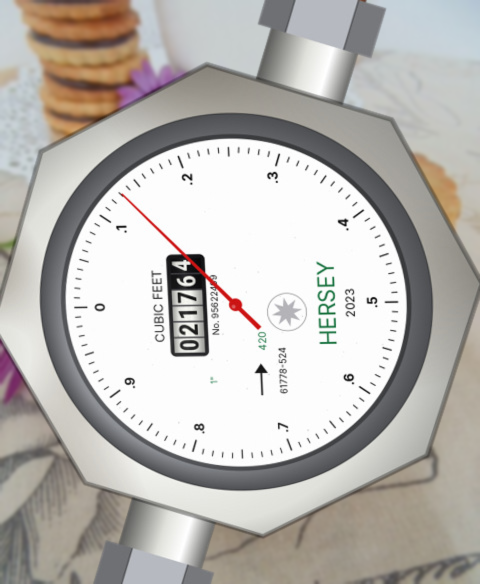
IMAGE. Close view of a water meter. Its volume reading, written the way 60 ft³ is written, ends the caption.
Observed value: 21764.13 ft³
